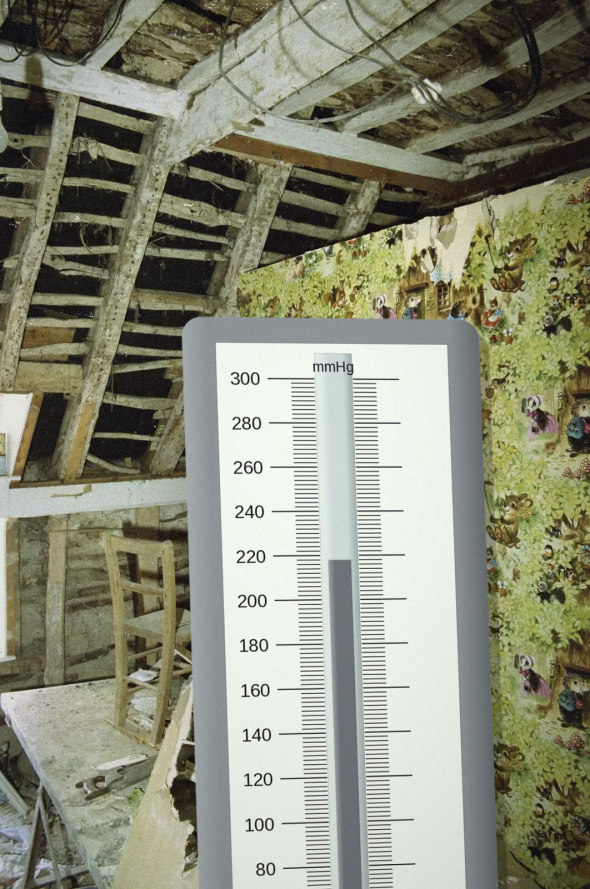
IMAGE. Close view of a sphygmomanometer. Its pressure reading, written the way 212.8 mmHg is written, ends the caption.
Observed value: 218 mmHg
